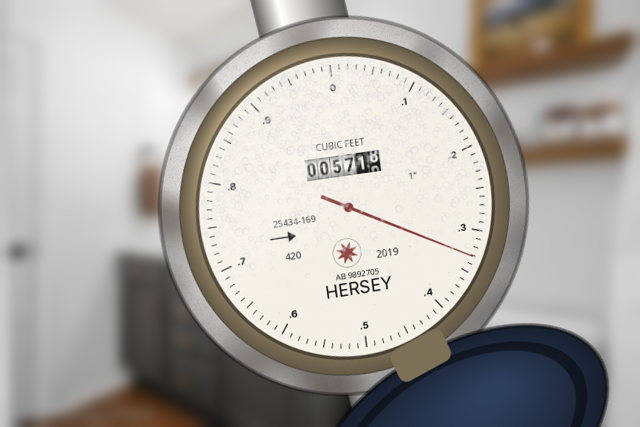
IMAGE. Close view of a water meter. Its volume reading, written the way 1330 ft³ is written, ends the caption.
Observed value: 5718.33 ft³
